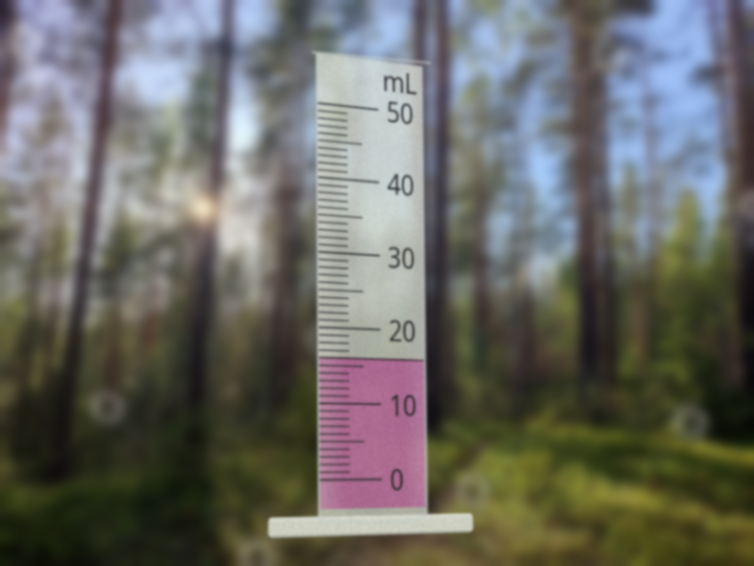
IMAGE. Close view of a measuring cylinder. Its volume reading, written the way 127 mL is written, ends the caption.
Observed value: 16 mL
